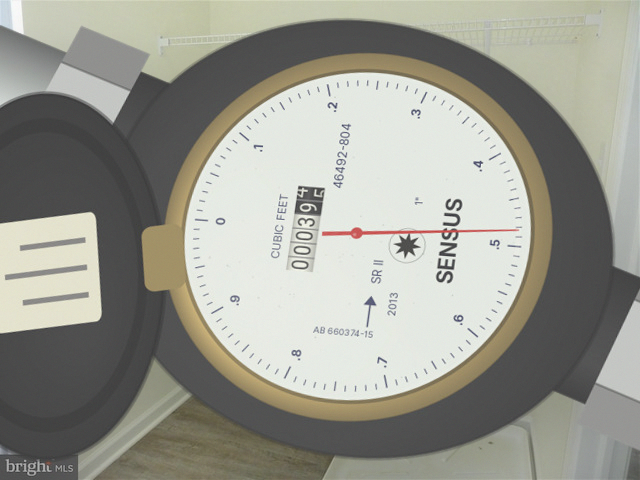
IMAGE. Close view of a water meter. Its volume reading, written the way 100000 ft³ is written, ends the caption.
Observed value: 394.48 ft³
